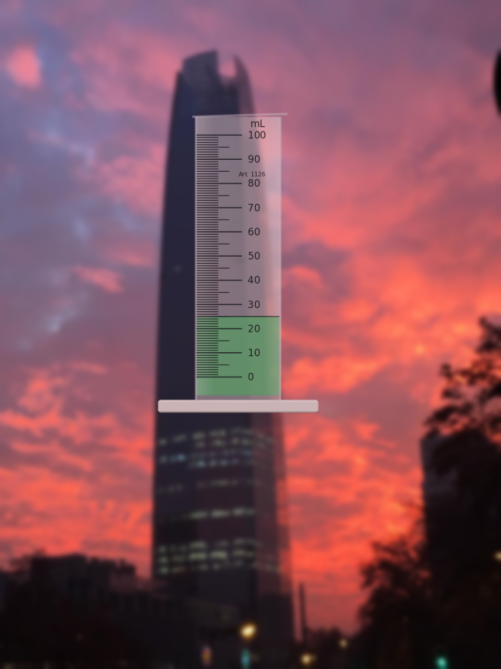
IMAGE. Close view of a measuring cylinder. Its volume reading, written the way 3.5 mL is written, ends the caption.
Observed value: 25 mL
